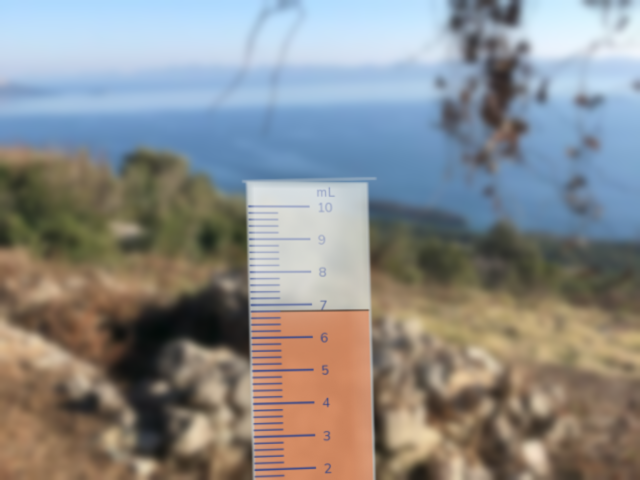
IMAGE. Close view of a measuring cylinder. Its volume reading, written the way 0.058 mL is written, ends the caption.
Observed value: 6.8 mL
